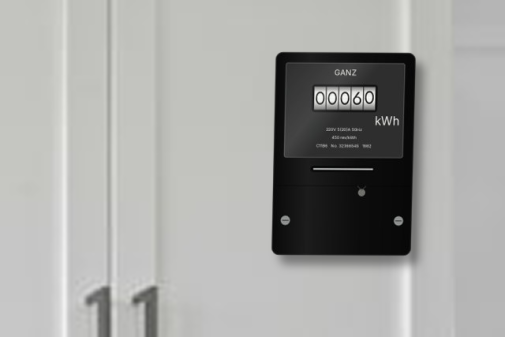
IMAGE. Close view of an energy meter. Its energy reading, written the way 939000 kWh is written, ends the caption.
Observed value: 60 kWh
